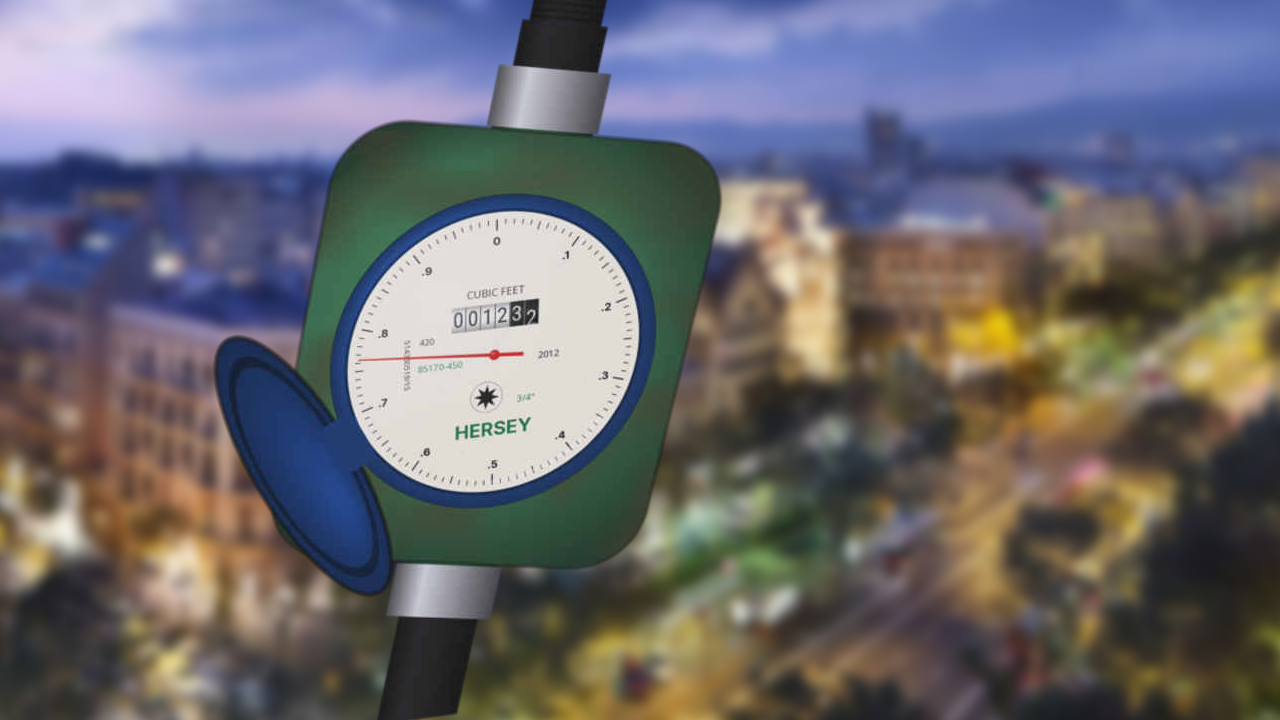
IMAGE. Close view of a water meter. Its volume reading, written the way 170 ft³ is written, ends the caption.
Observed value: 1231.76 ft³
